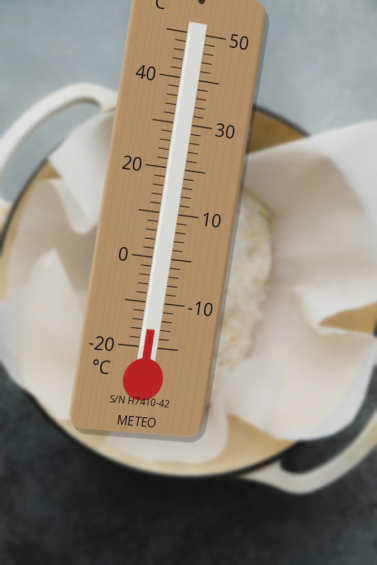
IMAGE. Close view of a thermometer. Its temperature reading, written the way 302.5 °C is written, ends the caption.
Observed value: -16 °C
